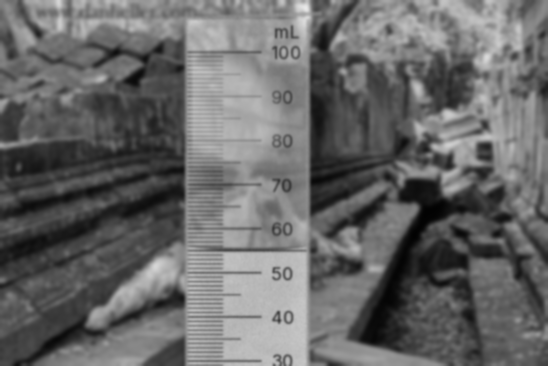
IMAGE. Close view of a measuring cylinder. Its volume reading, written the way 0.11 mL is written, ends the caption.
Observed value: 55 mL
